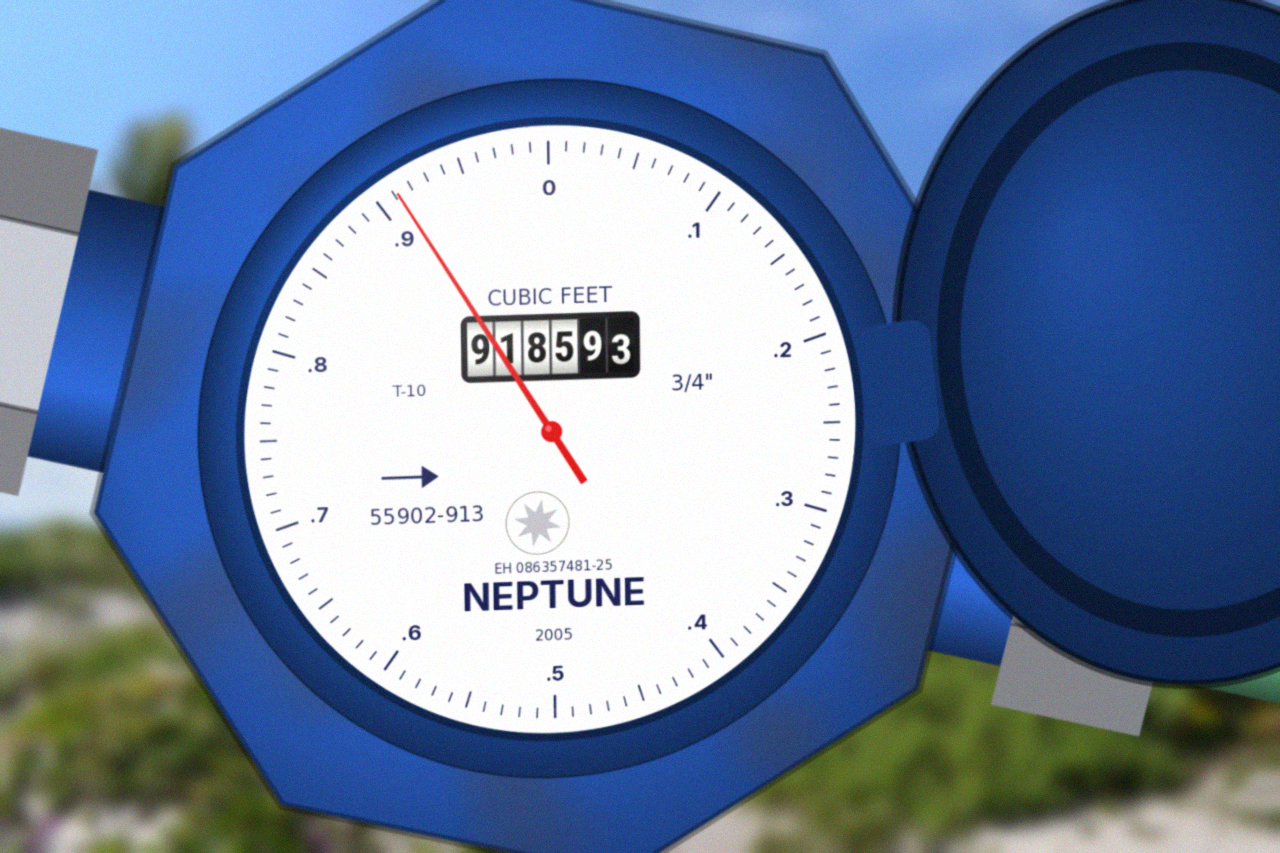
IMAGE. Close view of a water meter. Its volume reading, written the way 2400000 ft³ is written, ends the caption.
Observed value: 918592.91 ft³
